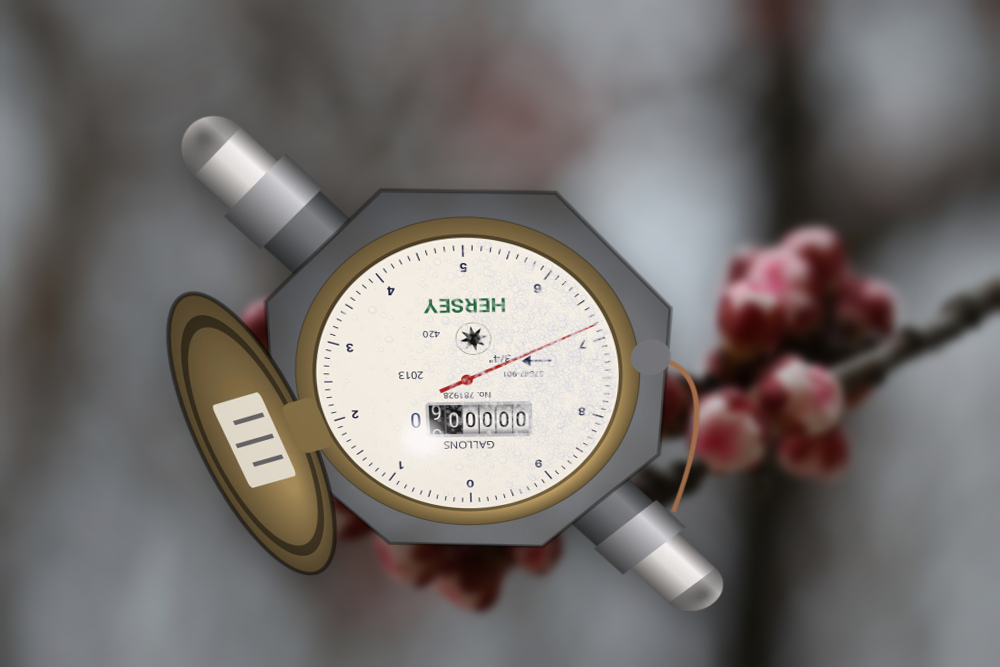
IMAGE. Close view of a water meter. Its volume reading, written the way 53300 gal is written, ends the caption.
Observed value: 56.8 gal
